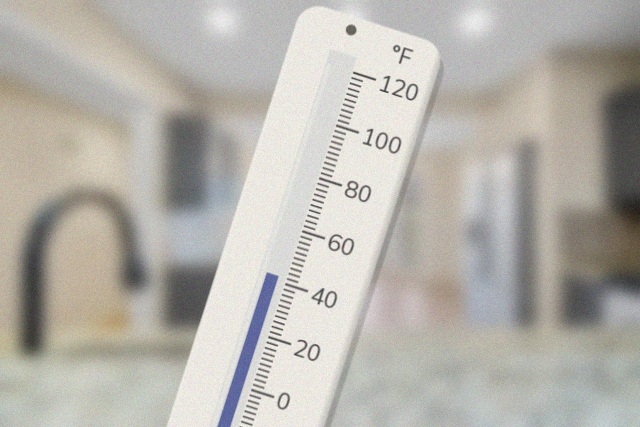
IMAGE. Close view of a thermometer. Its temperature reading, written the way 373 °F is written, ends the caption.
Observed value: 42 °F
